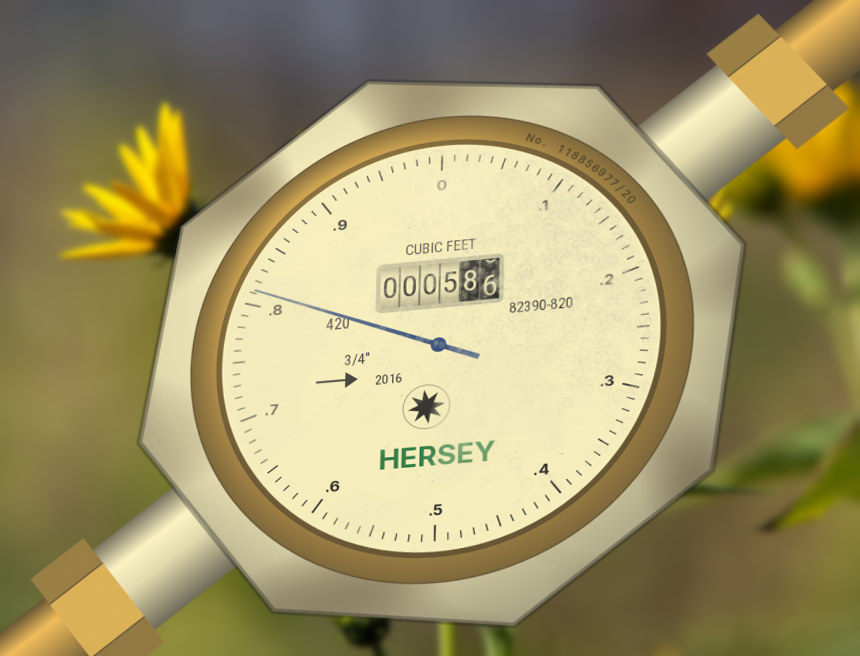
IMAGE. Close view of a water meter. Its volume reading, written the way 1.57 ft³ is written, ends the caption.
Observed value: 585.81 ft³
